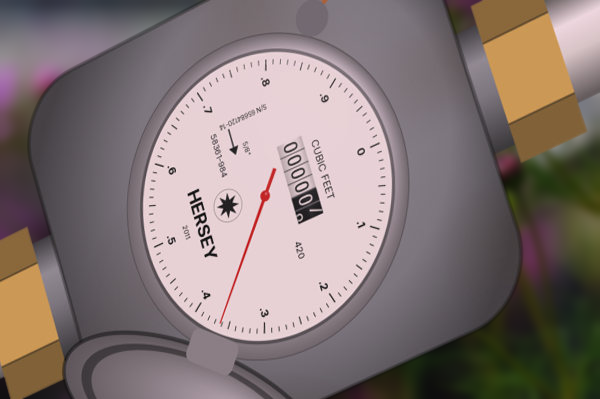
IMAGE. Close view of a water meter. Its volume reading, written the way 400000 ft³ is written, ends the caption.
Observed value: 7.36 ft³
